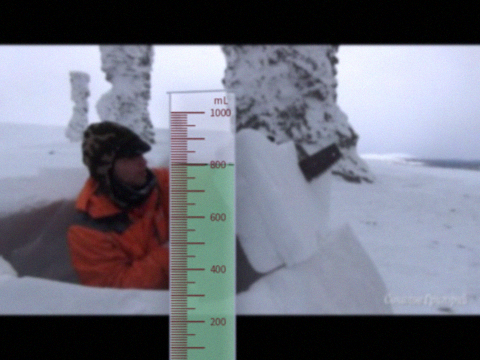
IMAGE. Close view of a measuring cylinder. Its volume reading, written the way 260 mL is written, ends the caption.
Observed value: 800 mL
